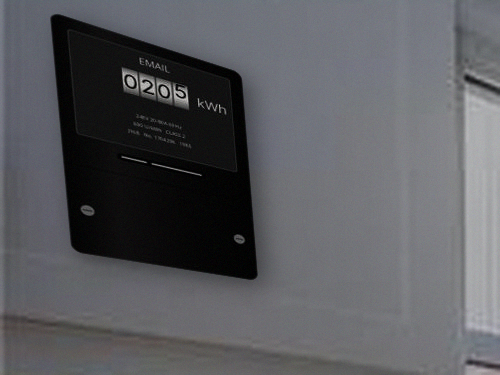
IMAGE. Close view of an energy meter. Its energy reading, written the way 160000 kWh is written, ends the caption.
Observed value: 205 kWh
